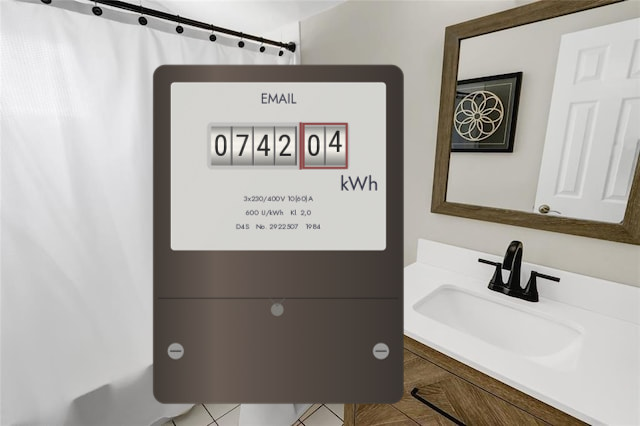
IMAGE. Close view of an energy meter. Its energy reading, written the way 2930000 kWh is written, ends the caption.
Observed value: 742.04 kWh
